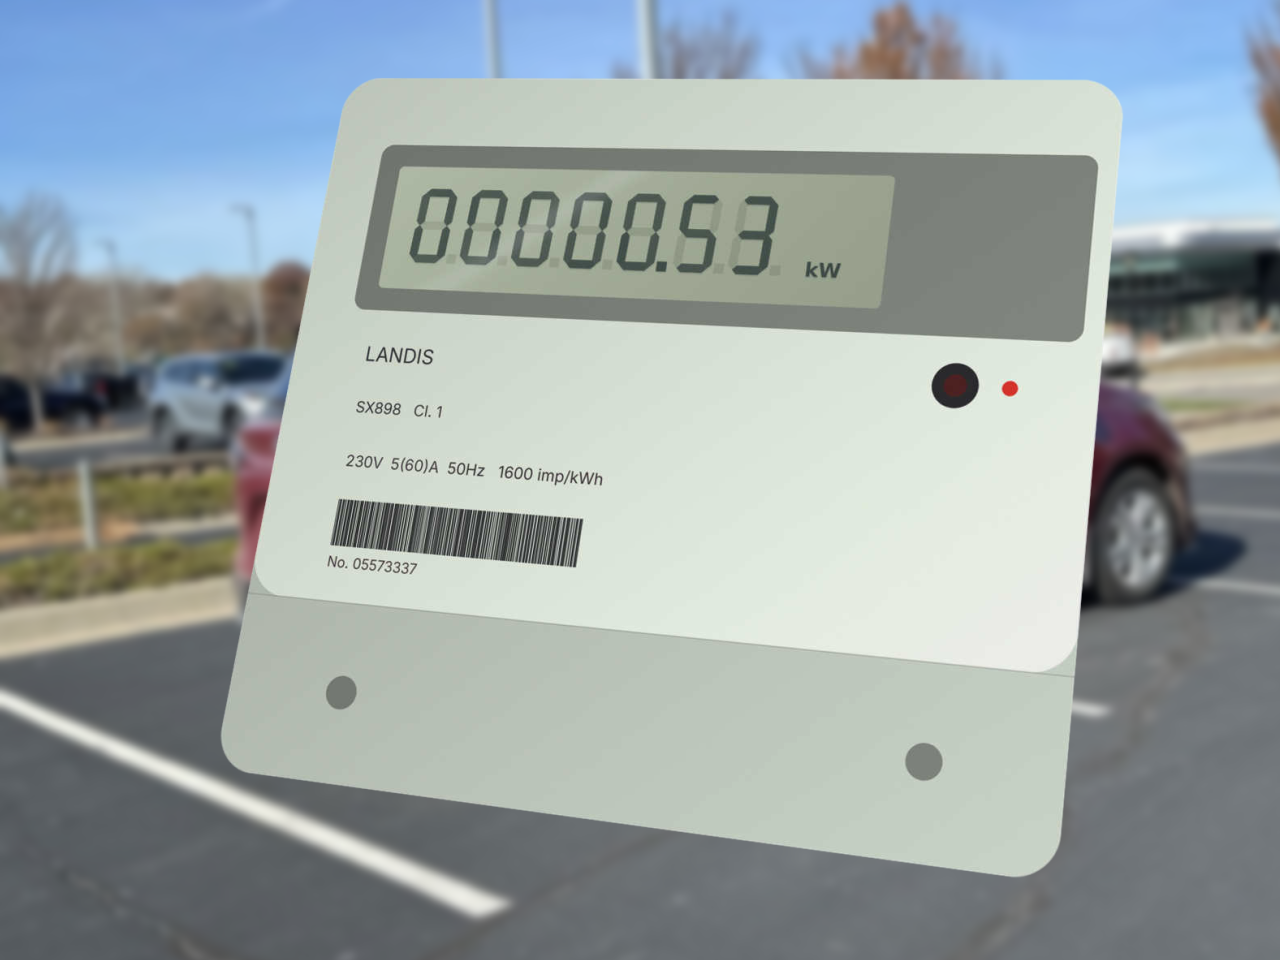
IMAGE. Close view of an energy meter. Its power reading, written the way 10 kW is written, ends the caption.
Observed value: 0.53 kW
